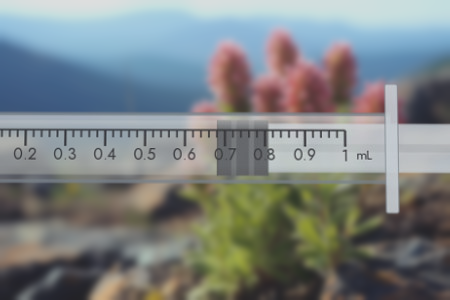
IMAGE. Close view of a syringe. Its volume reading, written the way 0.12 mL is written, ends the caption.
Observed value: 0.68 mL
